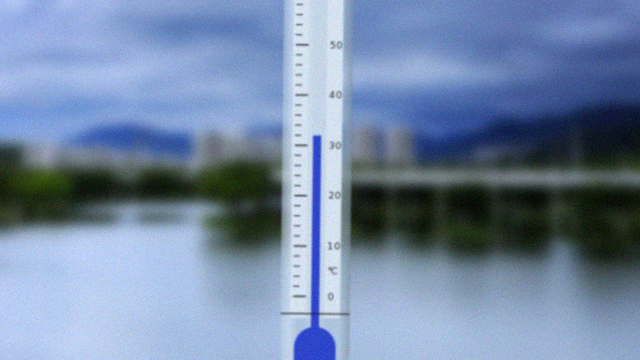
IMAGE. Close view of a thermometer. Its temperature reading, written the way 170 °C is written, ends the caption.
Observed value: 32 °C
